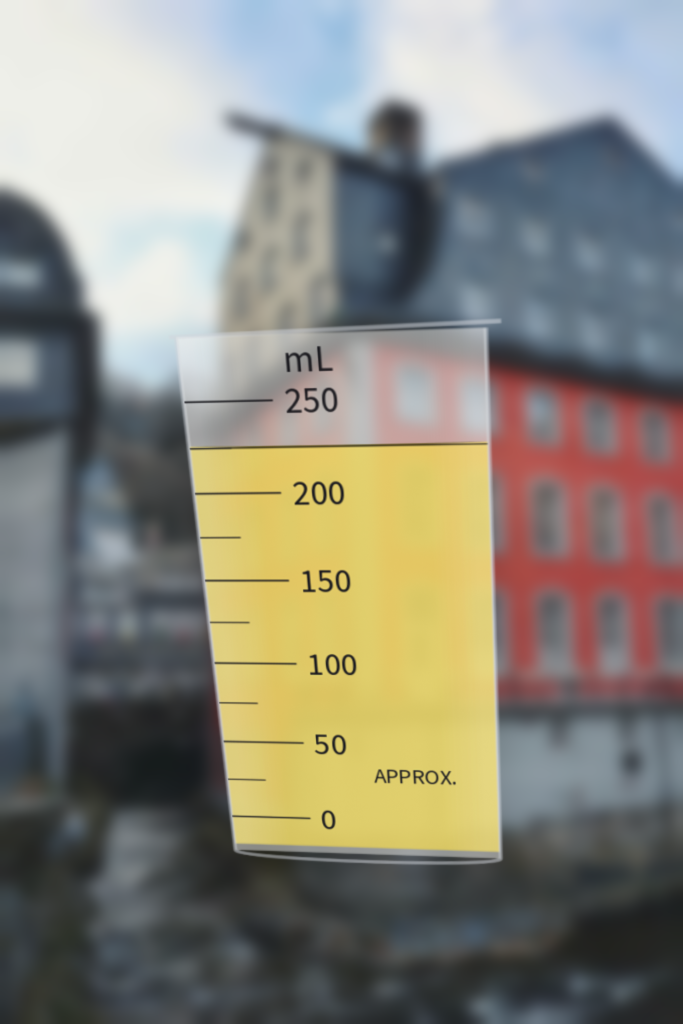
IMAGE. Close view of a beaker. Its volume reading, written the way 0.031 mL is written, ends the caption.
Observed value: 225 mL
